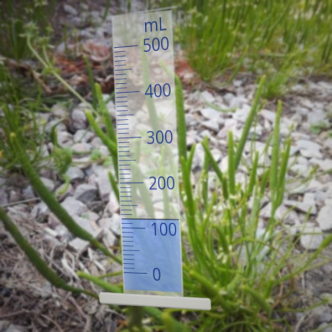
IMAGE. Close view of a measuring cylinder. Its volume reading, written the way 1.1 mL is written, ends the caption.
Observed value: 120 mL
